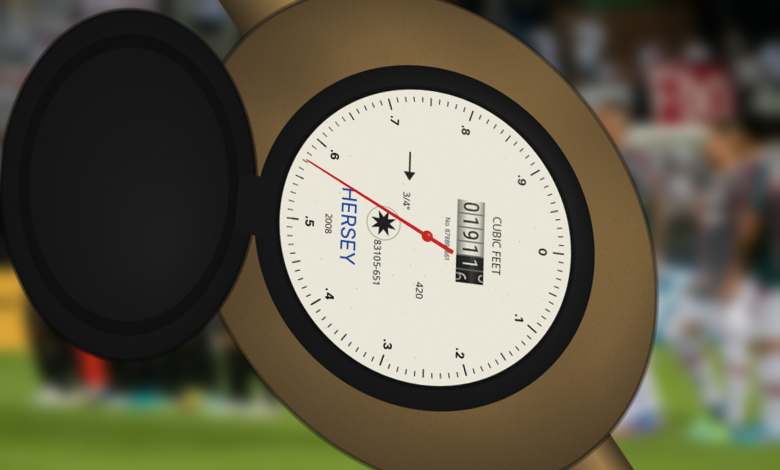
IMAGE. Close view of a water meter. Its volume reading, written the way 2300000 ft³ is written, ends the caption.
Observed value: 19115.57 ft³
